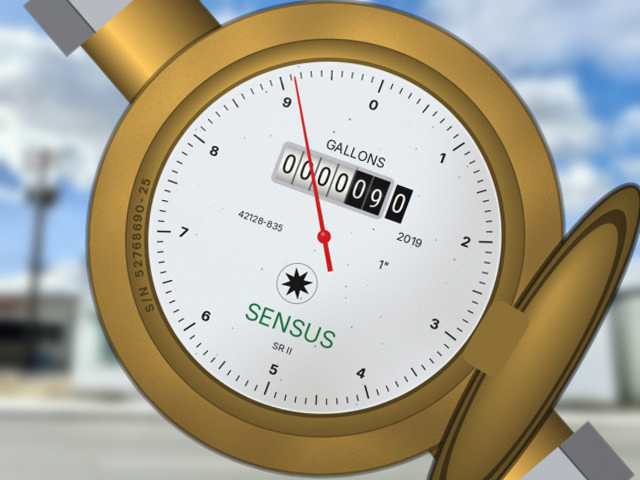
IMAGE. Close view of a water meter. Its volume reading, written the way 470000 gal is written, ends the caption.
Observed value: 89.1 gal
